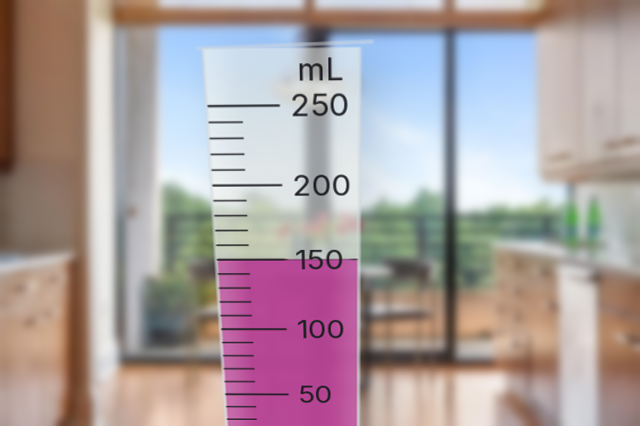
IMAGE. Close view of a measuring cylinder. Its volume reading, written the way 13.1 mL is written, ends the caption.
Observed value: 150 mL
